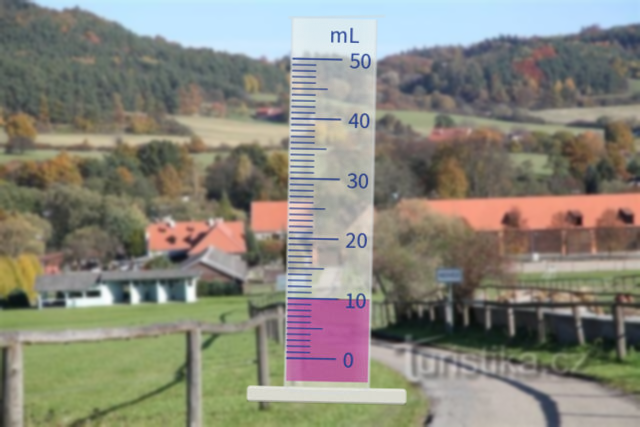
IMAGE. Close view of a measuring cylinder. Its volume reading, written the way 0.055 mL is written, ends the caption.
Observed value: 10 mL
